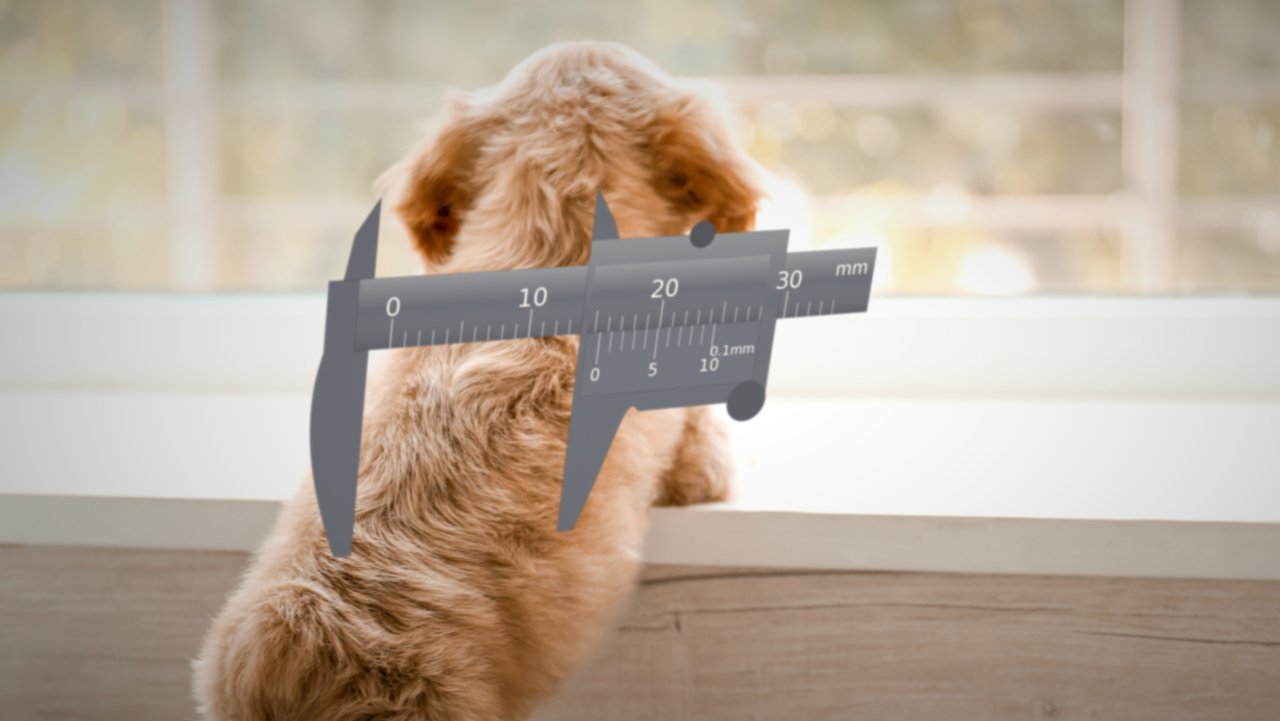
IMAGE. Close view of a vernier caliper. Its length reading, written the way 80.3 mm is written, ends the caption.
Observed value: 15.4 mm
